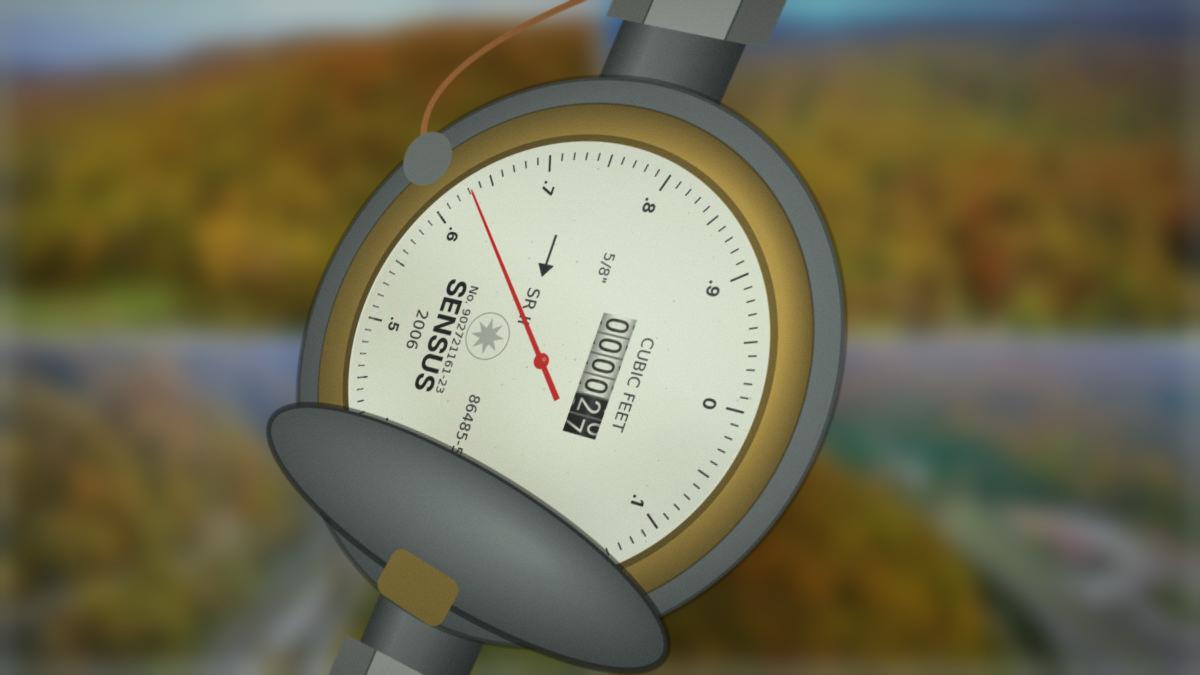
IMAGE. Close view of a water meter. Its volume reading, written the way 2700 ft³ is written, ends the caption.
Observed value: 26.63 ft³
